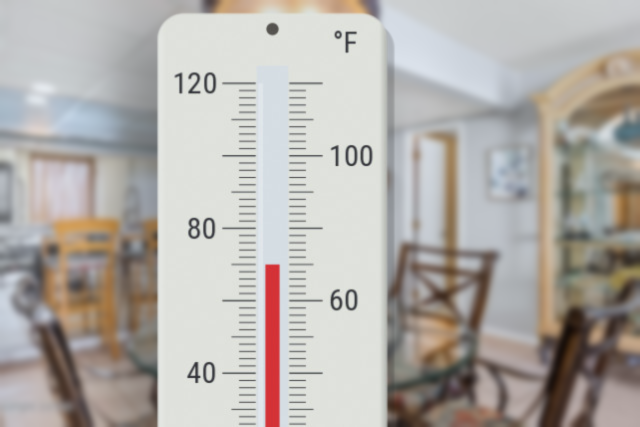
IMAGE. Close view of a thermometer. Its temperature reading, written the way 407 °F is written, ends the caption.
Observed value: 70 °F
